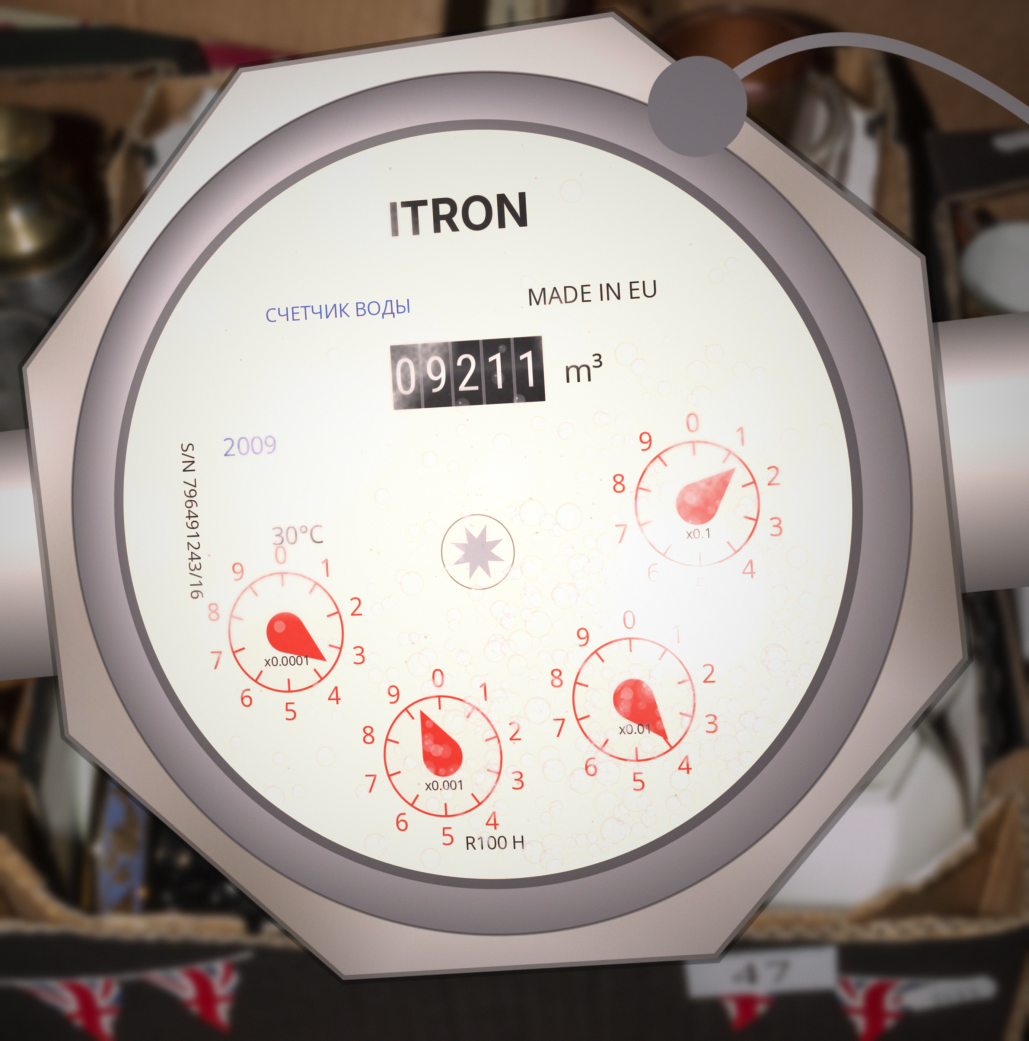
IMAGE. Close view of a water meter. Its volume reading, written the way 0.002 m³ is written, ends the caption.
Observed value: 9211.1393 m³
